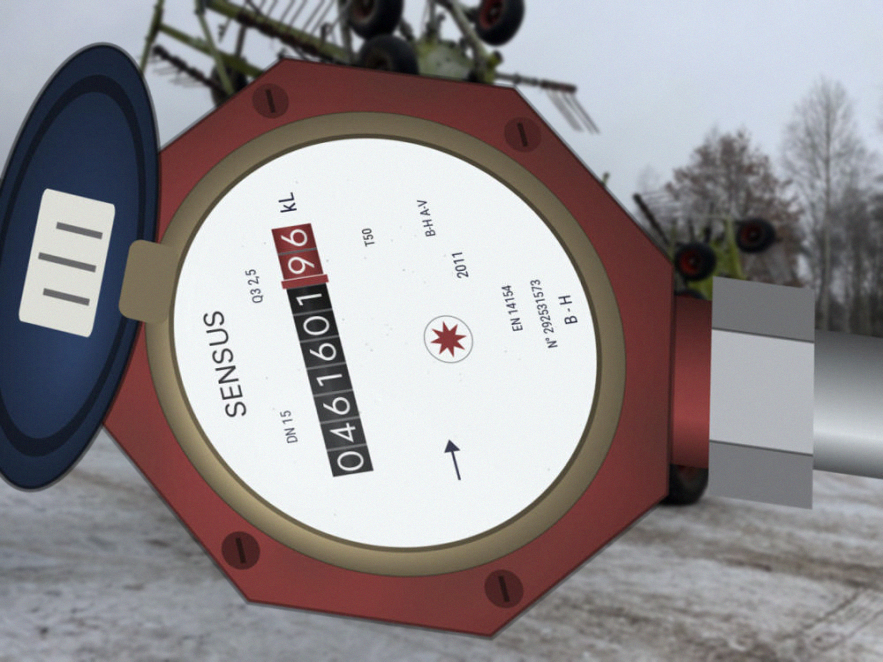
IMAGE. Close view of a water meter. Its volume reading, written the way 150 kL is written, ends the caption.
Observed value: 461601.96 kL
